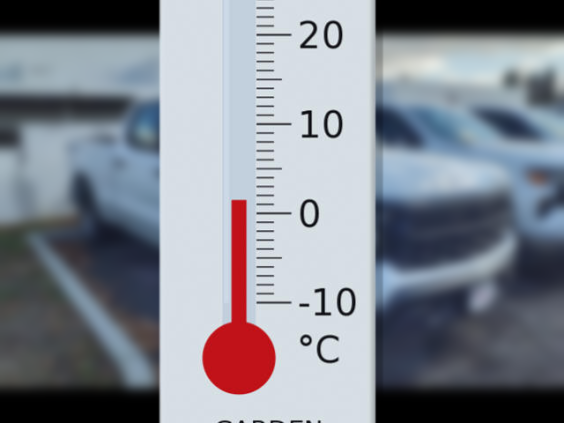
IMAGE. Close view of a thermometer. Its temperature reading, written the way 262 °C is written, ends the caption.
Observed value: 1.5 °C
